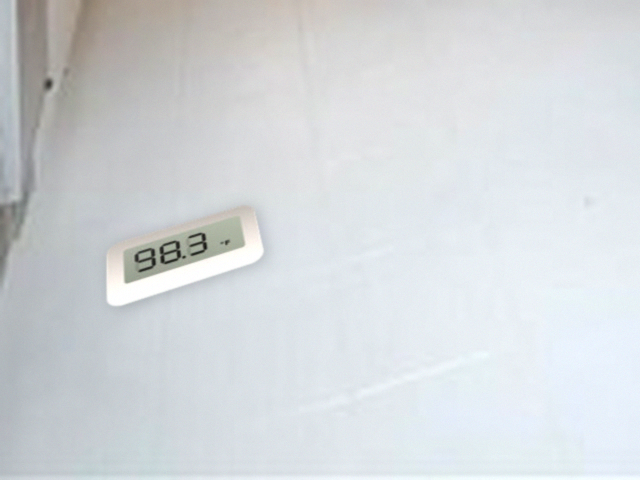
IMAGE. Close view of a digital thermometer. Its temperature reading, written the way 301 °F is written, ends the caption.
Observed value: 98.3 °F
